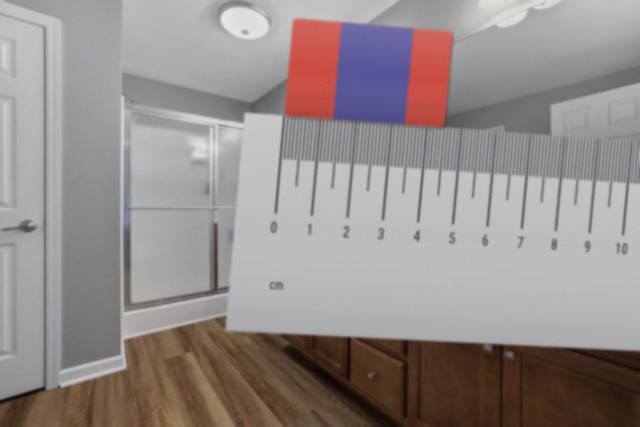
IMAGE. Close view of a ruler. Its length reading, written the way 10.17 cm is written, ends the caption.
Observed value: 4.5 cm
